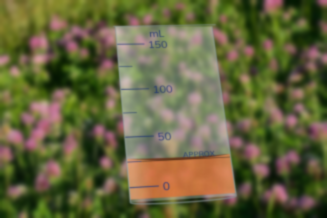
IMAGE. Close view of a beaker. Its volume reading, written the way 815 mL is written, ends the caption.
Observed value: 25 mL
